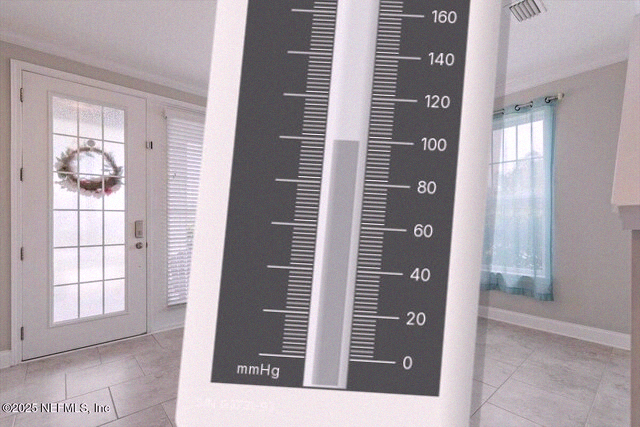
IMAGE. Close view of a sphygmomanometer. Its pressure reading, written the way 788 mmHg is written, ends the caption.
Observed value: 100 mmHg
